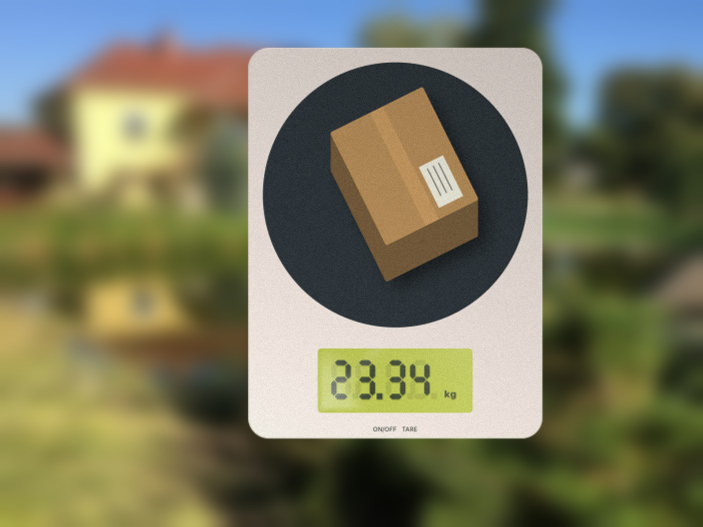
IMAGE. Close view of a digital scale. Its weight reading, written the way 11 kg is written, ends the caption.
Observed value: 23.34 kg
